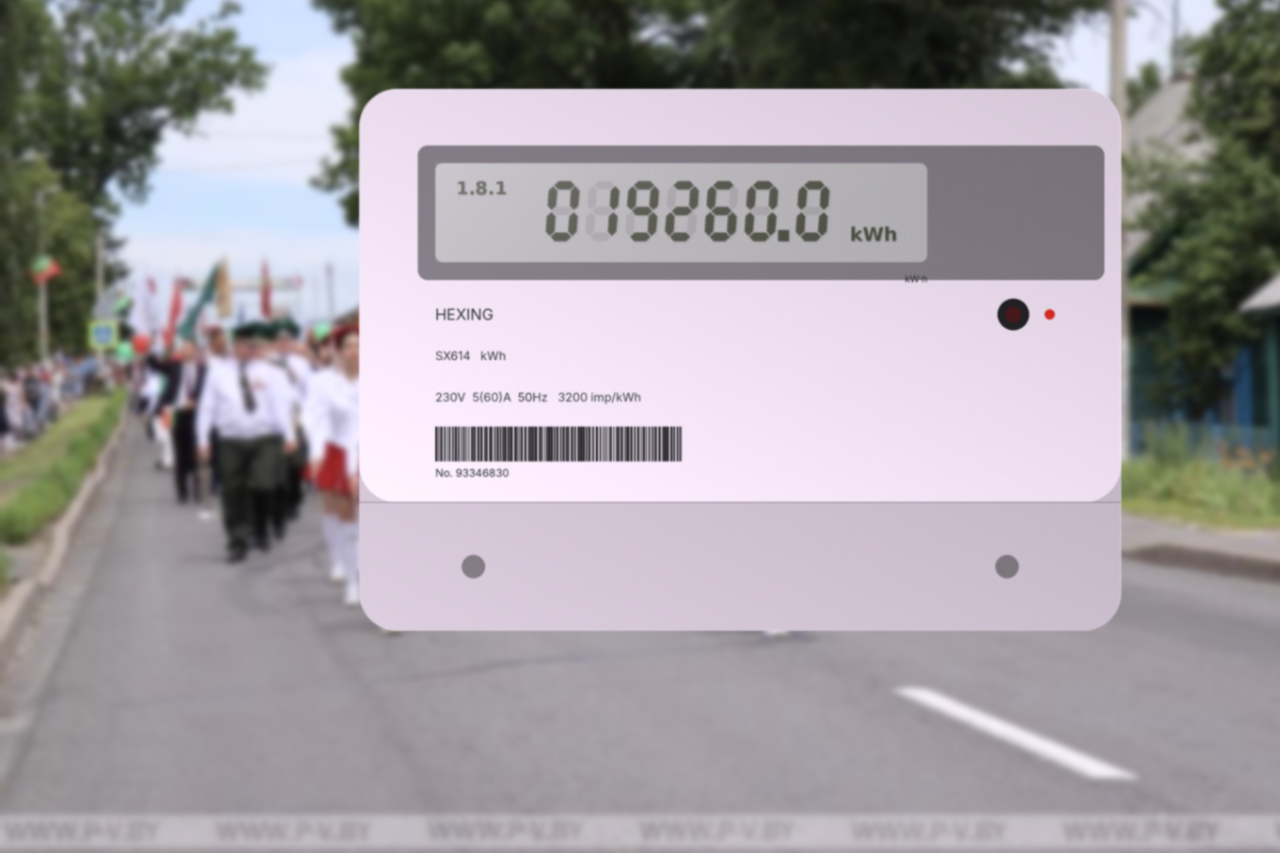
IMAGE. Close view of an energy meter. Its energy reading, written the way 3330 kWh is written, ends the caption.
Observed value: 19260.0 kWh
